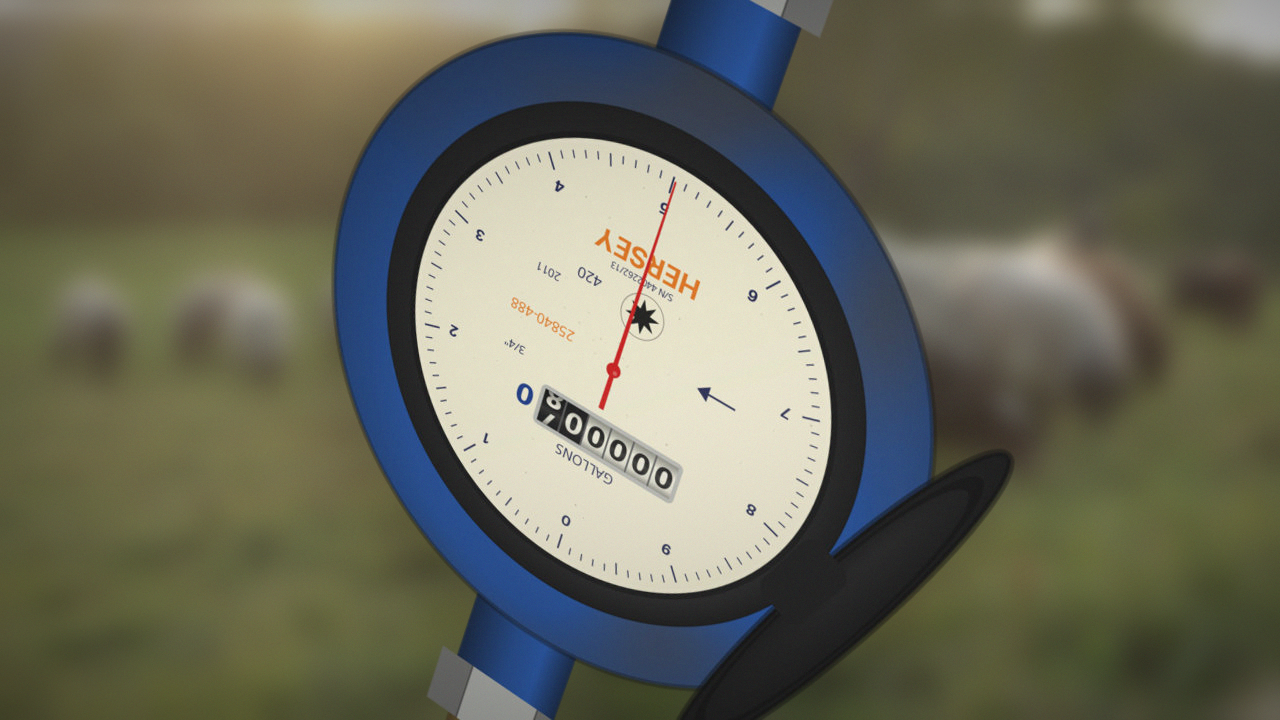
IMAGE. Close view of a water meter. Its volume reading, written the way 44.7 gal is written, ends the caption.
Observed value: 75.0 gal
